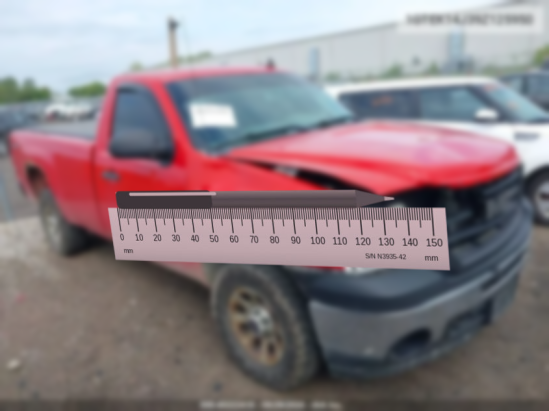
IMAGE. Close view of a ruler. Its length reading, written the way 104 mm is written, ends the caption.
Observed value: 135 mm
